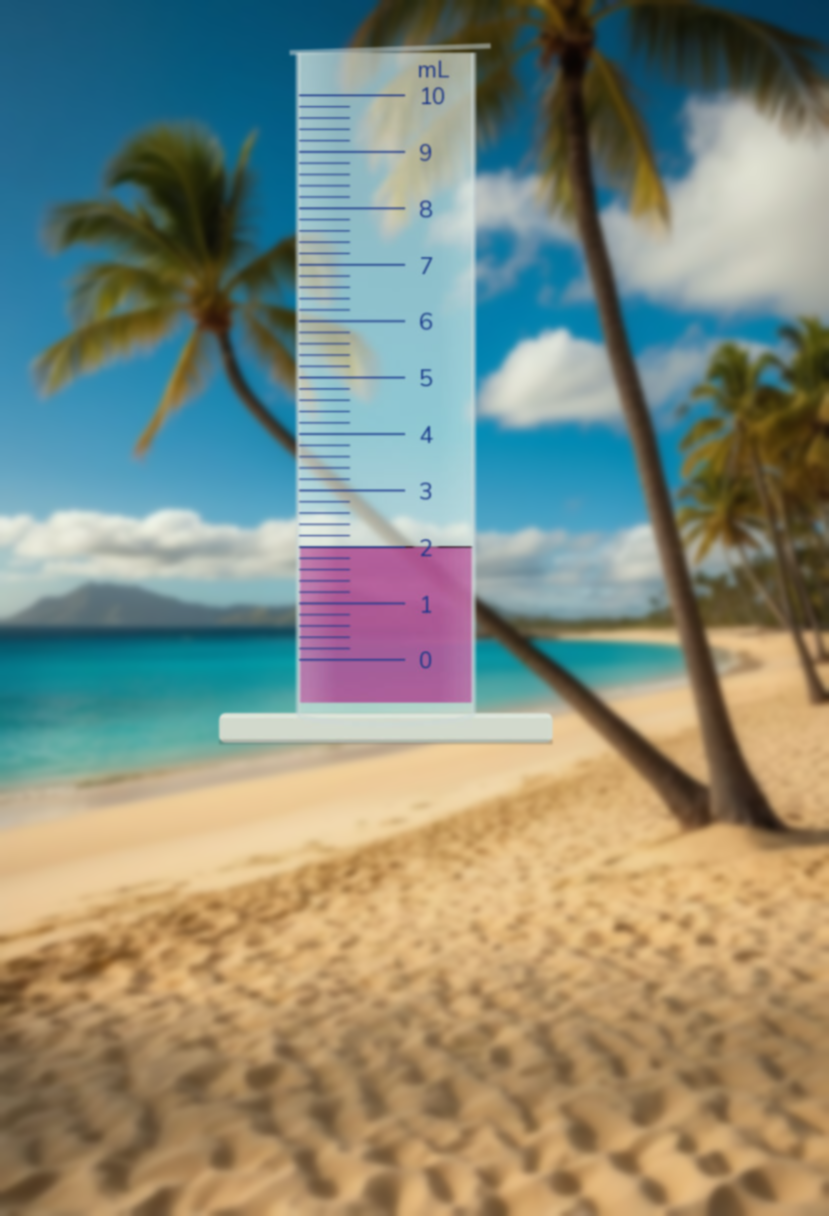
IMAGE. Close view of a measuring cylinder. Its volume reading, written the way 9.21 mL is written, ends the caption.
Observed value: 2 mL
